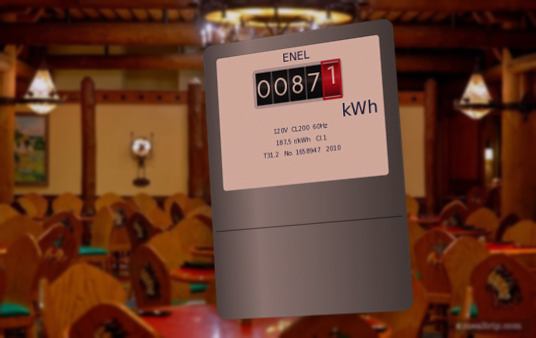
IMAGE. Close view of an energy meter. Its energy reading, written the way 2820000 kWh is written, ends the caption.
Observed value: 87.1 kWh
